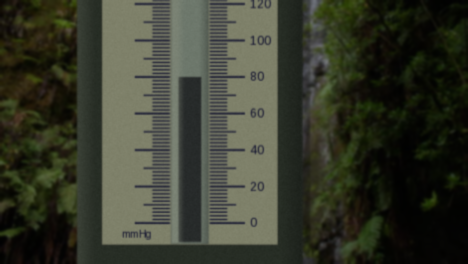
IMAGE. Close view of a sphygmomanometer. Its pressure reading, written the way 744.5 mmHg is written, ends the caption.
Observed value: 80 mmHg
